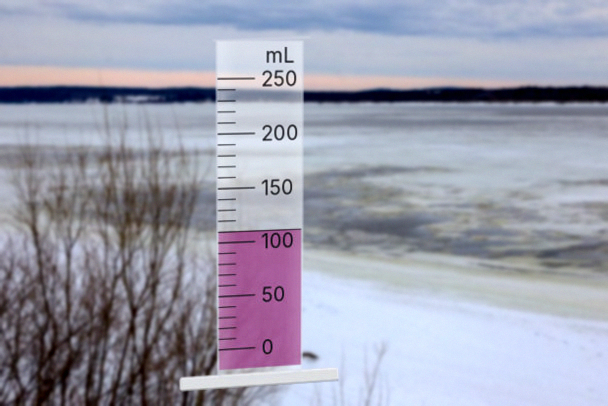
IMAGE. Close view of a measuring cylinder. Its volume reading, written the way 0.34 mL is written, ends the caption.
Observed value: 110 mL
